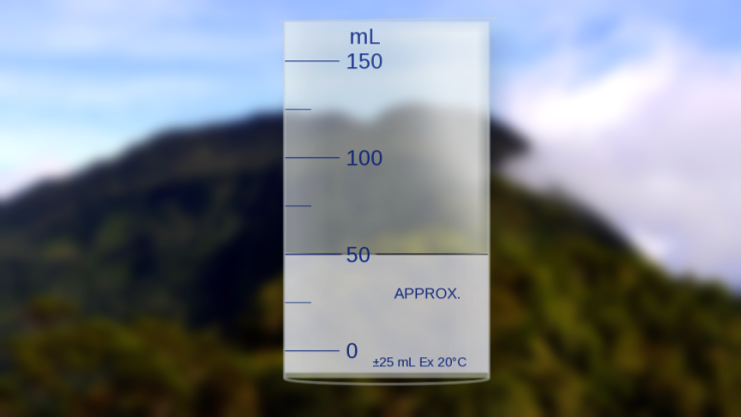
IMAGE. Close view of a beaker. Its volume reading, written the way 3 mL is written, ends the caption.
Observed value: 50 mL
